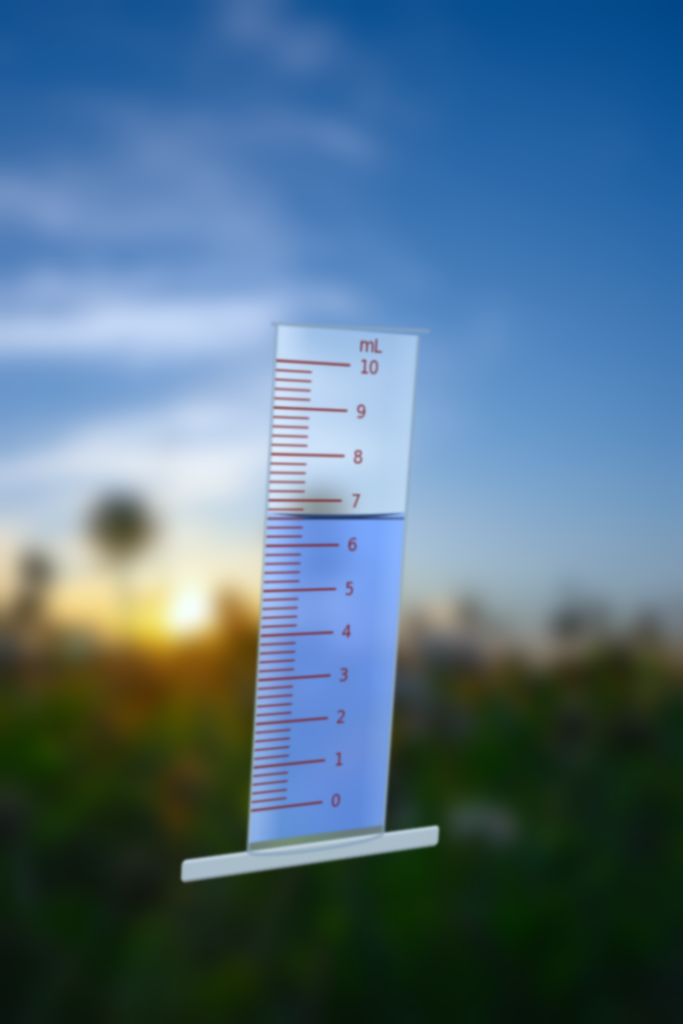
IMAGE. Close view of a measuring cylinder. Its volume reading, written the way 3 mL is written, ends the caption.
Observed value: 6.6 mL
